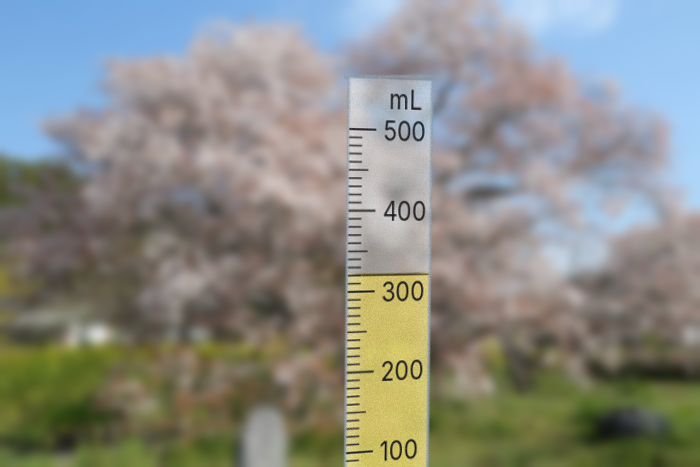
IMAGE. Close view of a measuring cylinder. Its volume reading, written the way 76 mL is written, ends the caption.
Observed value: 320 mL
